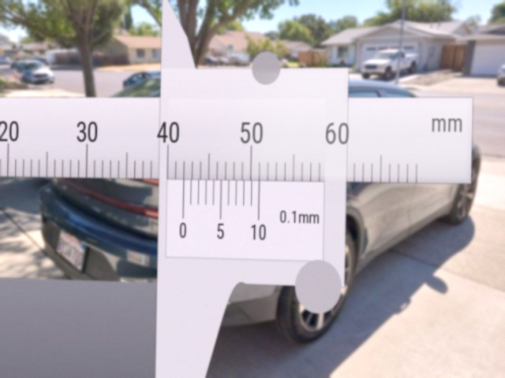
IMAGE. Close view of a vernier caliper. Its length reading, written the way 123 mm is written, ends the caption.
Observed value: 42.0 mm
